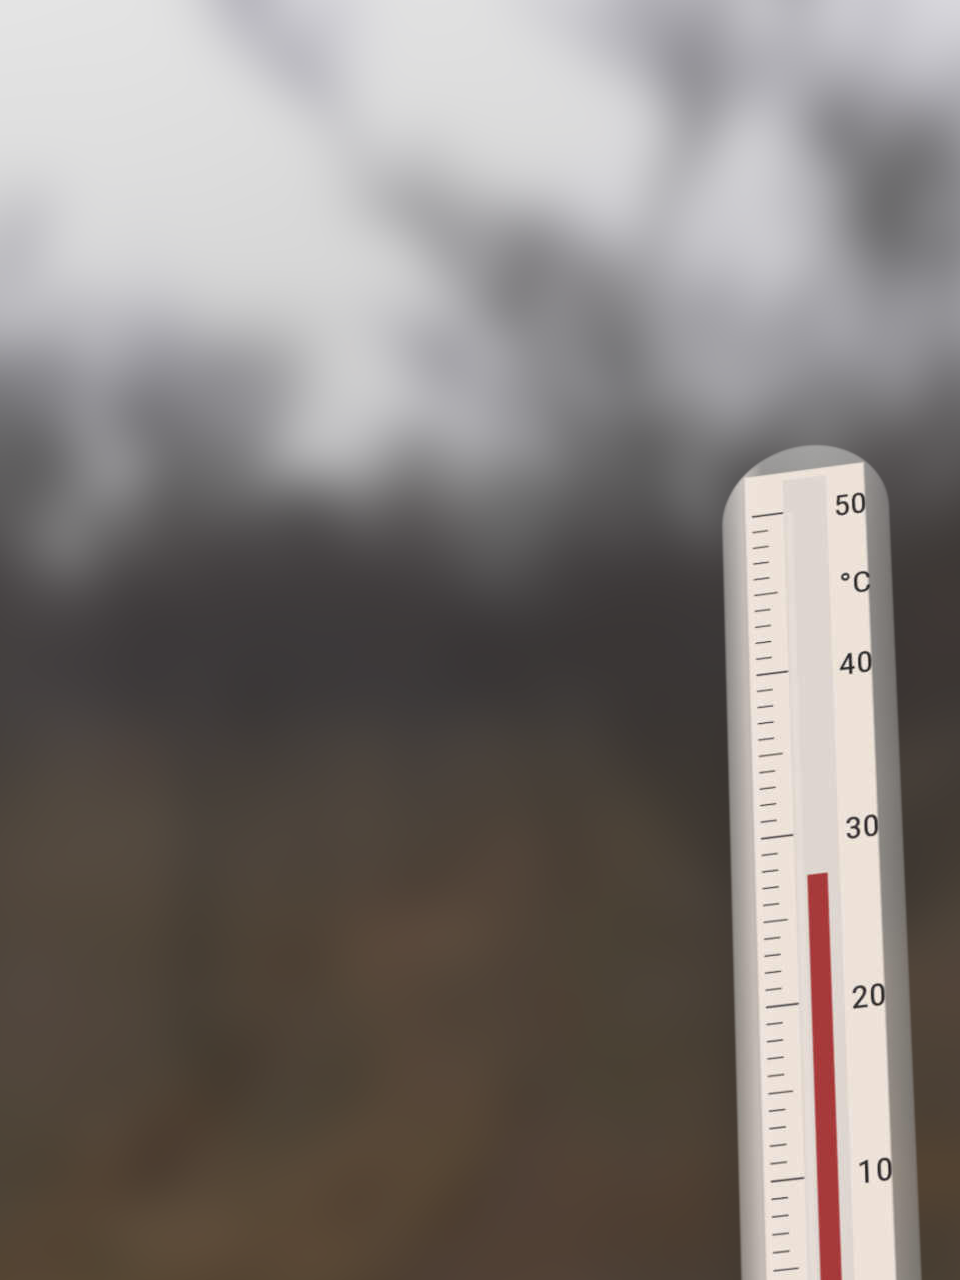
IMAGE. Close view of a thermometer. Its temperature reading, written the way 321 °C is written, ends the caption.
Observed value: 27.5 °C
